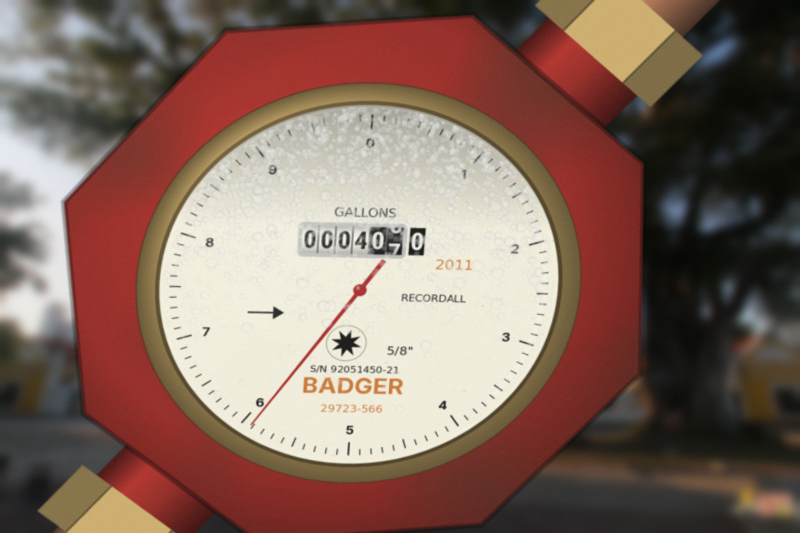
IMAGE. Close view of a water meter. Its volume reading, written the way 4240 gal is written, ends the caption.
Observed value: 4065.9 gal
